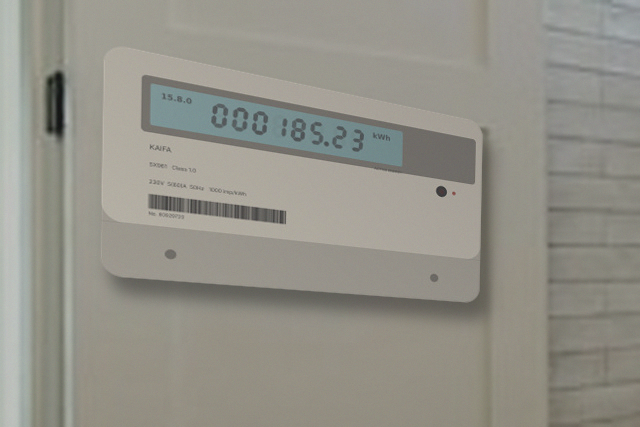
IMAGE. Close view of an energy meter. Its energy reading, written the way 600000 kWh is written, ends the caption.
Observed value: 185.23 kWh
